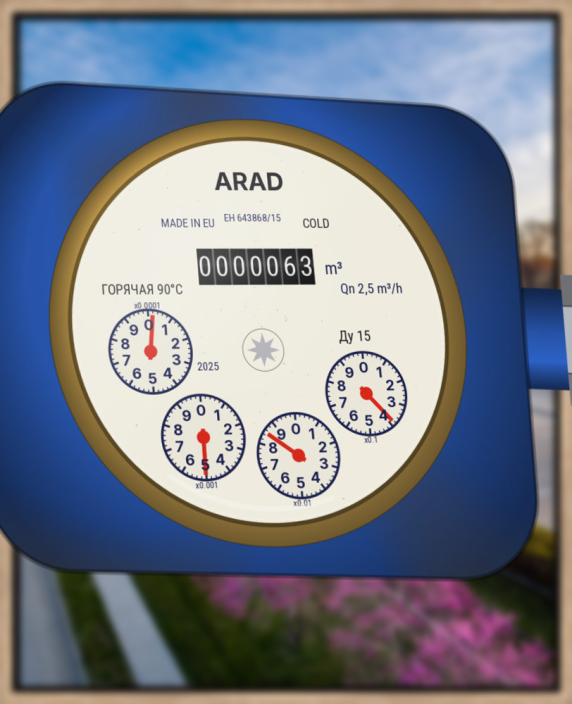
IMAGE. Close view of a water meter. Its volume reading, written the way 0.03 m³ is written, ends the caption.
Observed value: 63.3850 m³
